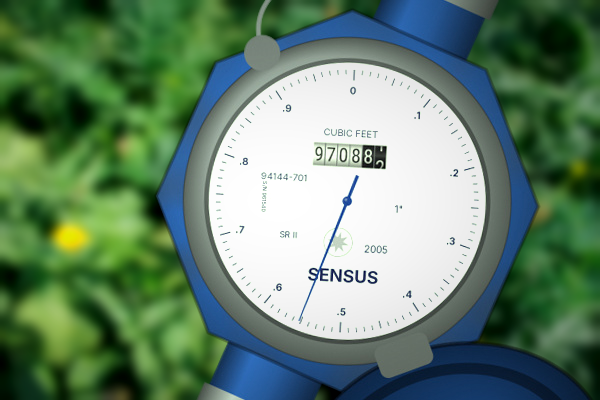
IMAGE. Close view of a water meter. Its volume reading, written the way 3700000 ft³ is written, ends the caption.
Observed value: 970881.55 ft³
